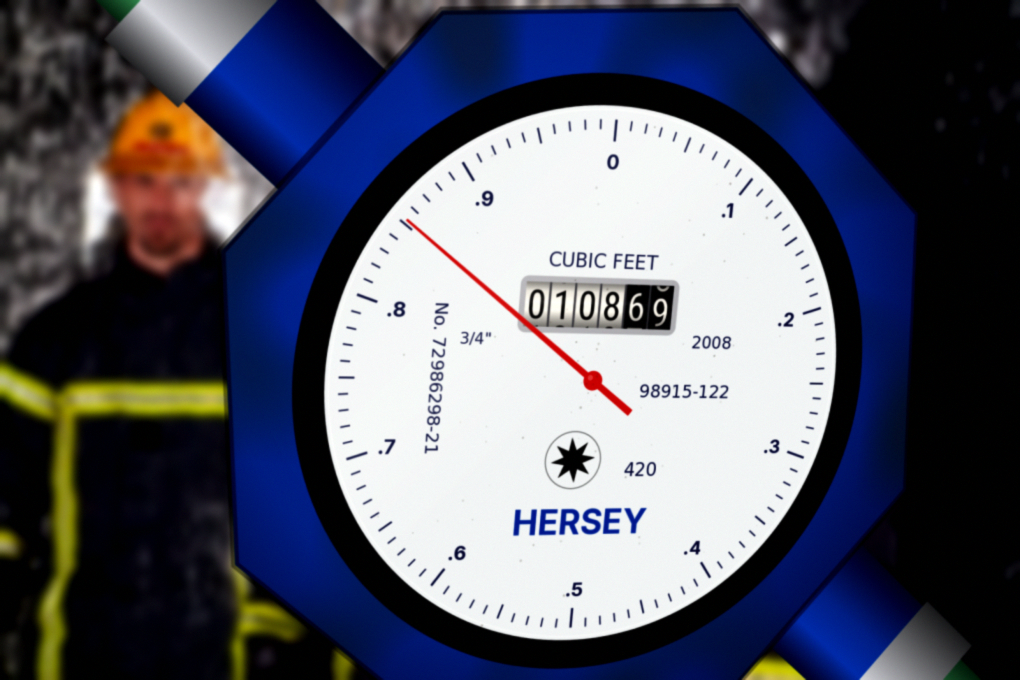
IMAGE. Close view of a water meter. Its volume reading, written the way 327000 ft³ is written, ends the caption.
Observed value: 10868.85 ft³
